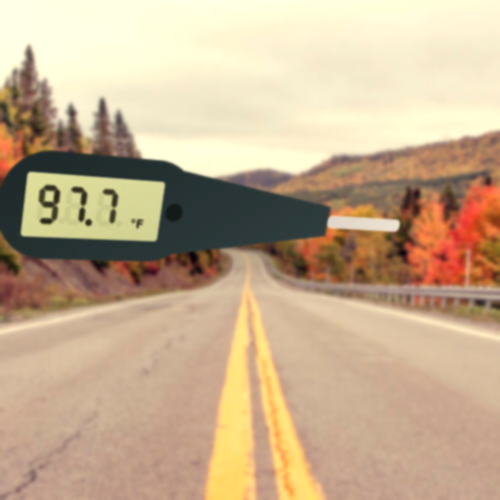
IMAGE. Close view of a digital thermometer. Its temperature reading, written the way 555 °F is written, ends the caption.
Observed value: 97.7 °F
